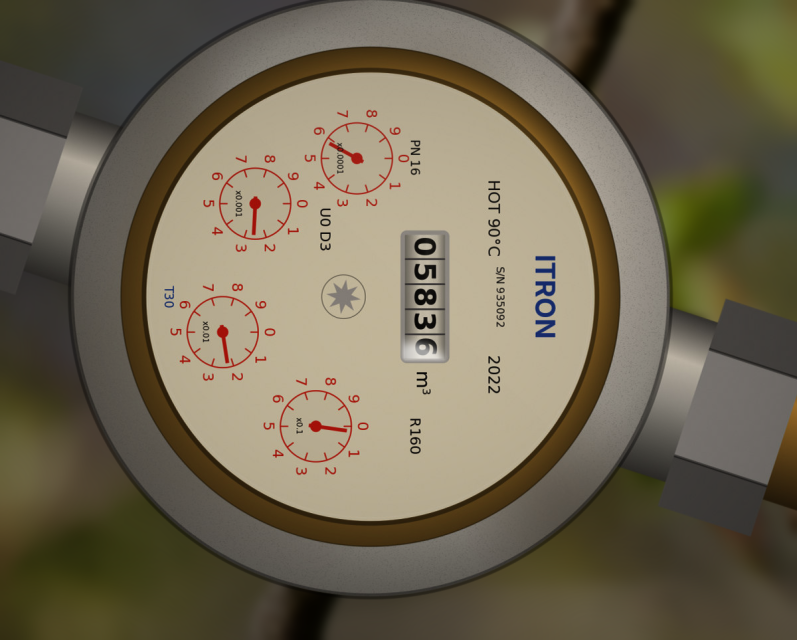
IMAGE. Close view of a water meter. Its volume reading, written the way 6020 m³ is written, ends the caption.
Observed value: 5836.0225 m³
